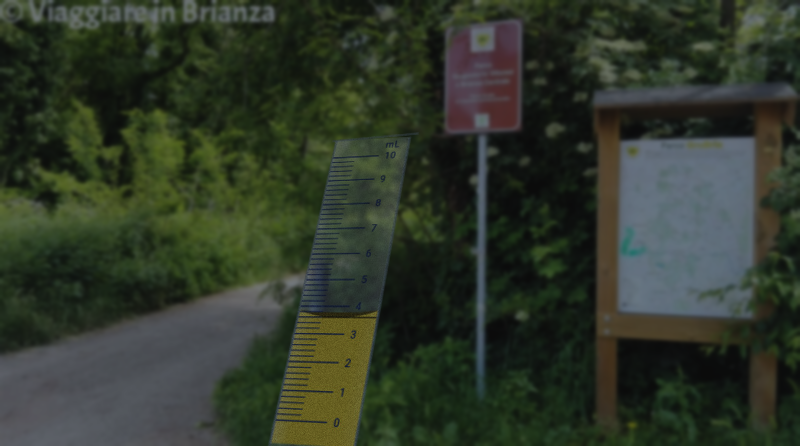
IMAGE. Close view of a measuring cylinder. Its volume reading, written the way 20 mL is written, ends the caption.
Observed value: 3.6 mL
